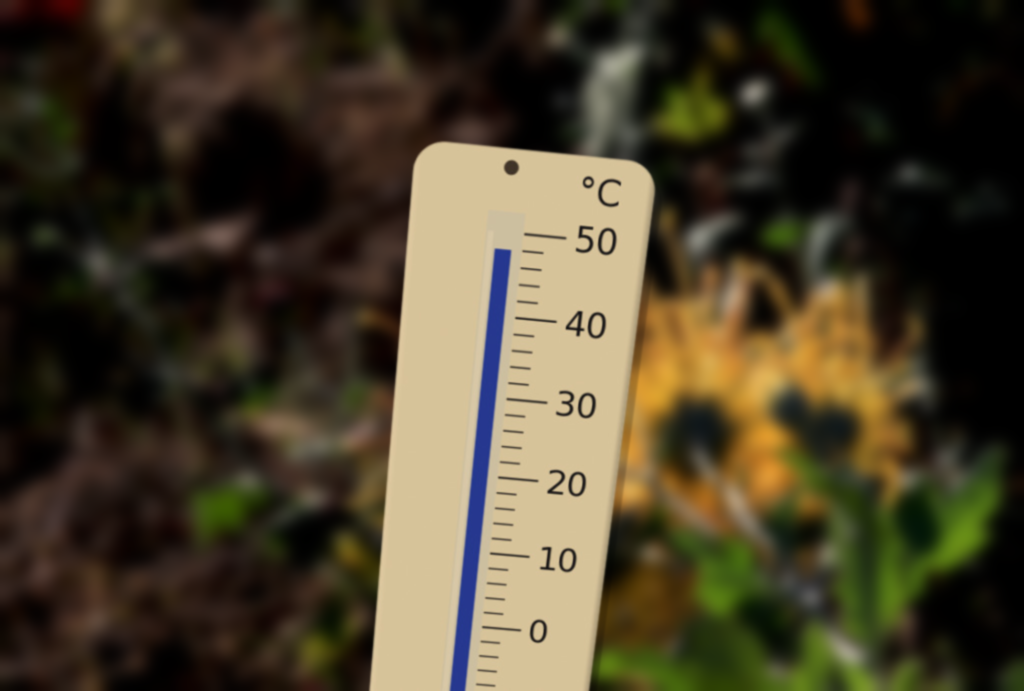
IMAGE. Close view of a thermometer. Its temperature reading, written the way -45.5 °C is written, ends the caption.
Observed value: 48 °C
